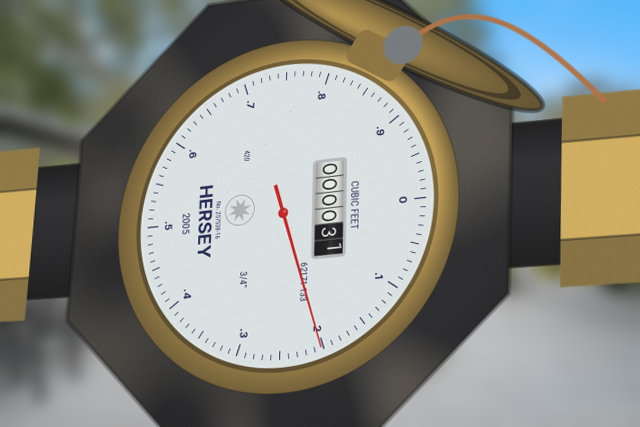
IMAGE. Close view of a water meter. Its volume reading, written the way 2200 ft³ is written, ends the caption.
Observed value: 31.20 ft³
